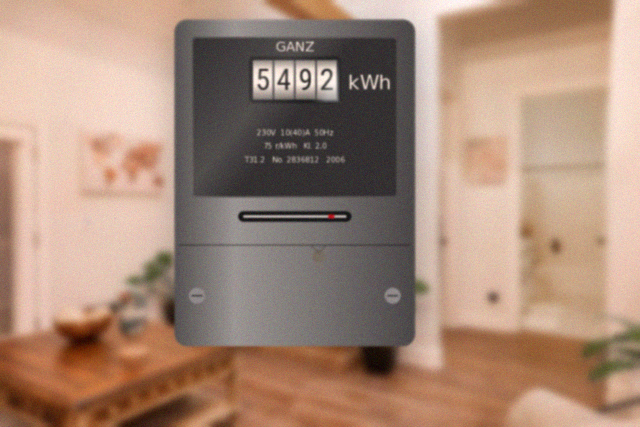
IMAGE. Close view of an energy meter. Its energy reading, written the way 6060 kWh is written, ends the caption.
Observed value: 5492 kWh
